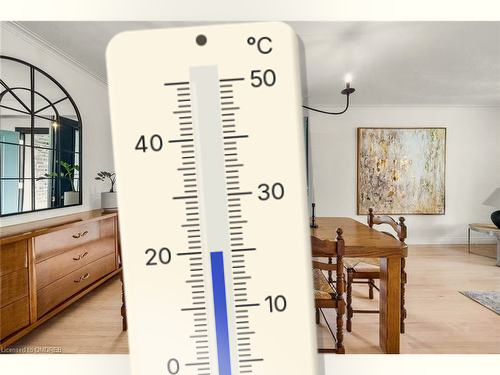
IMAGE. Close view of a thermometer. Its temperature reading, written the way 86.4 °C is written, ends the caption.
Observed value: 20 °C
